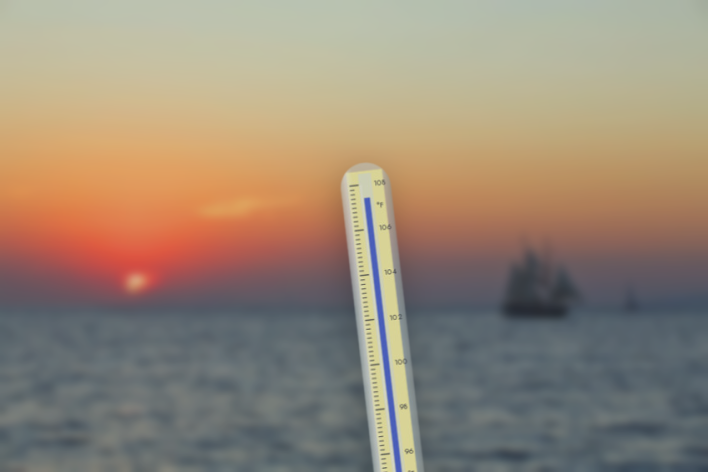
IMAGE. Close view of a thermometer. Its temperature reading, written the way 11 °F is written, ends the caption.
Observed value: 107.4 °F
